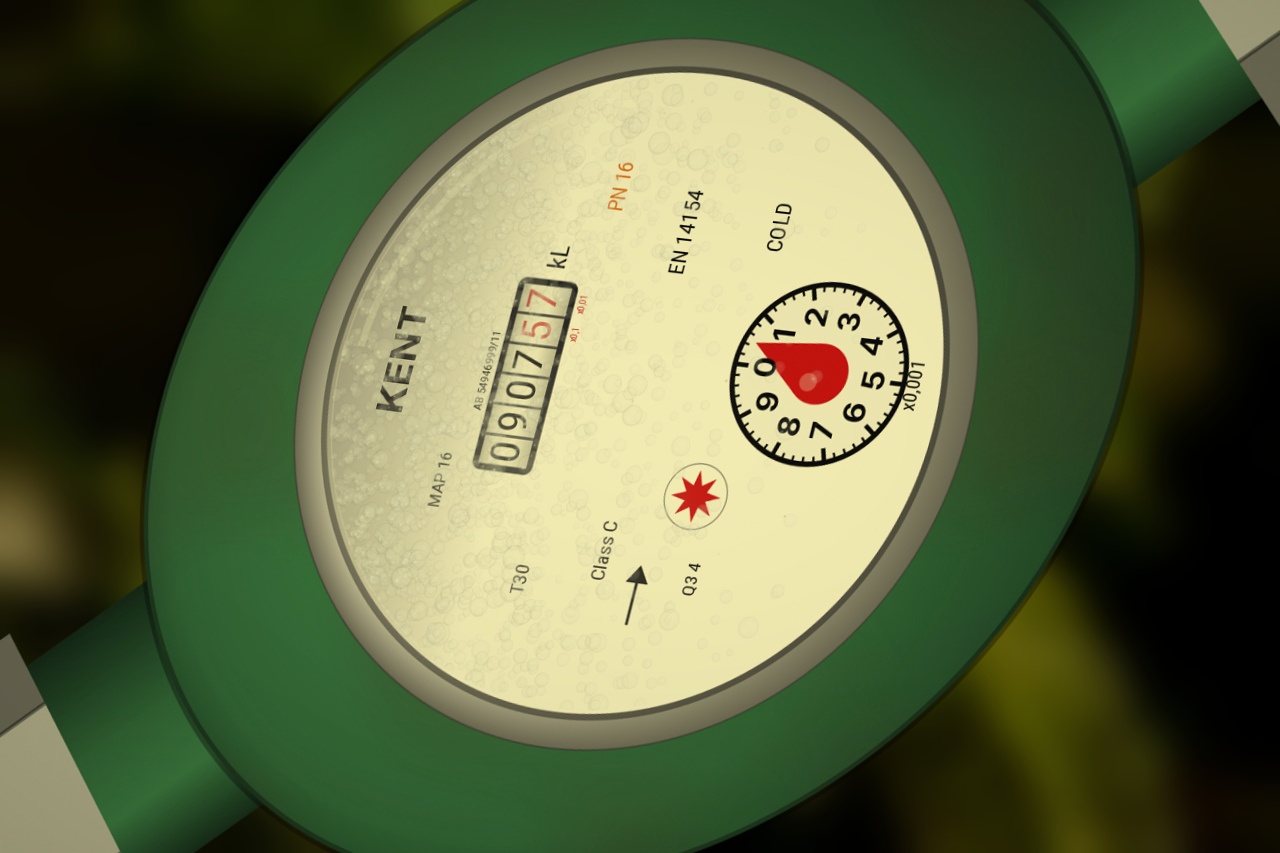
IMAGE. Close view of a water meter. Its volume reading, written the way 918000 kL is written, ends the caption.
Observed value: 907.570 kL
